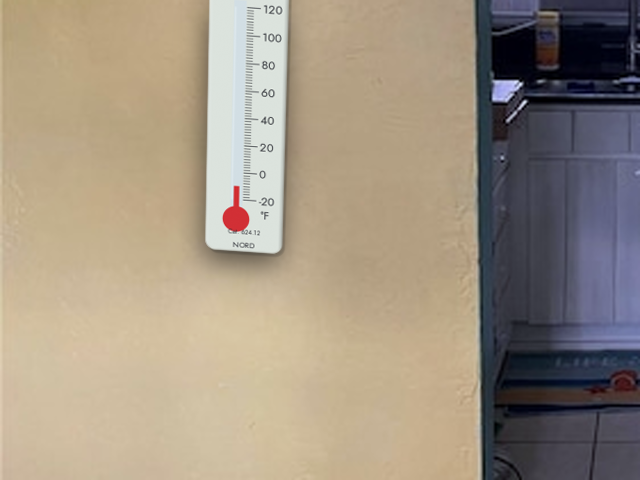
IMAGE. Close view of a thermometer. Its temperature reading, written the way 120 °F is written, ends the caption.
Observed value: -10 °F
